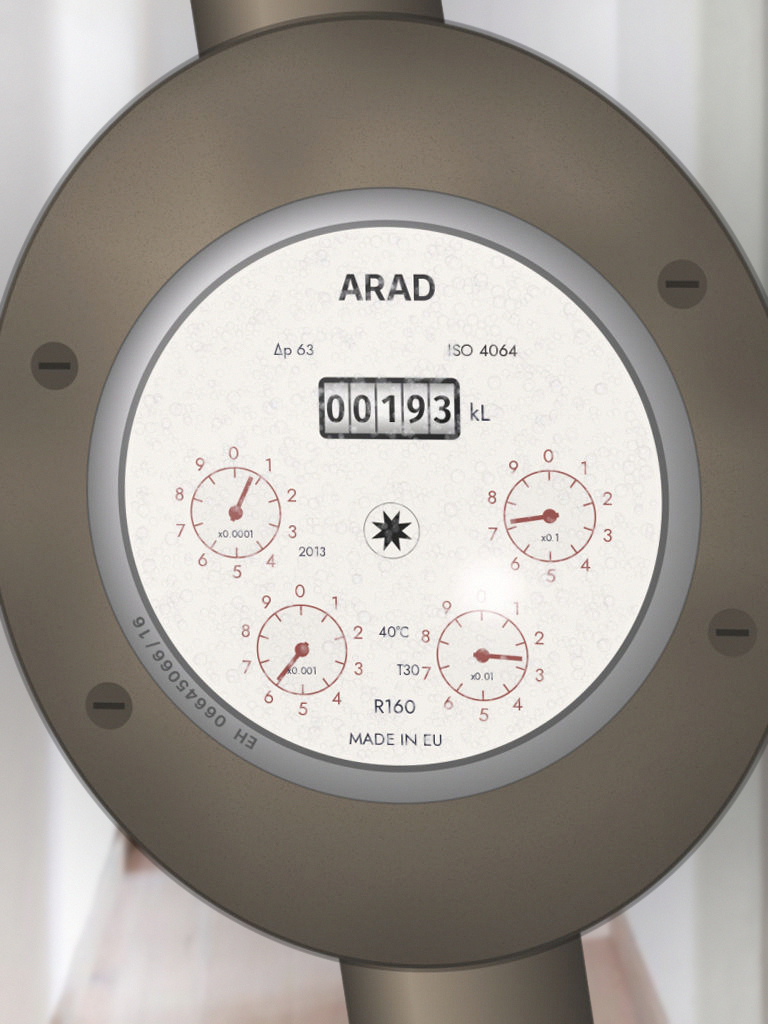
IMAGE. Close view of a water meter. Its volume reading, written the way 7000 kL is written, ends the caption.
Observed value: 193.7260 kL
